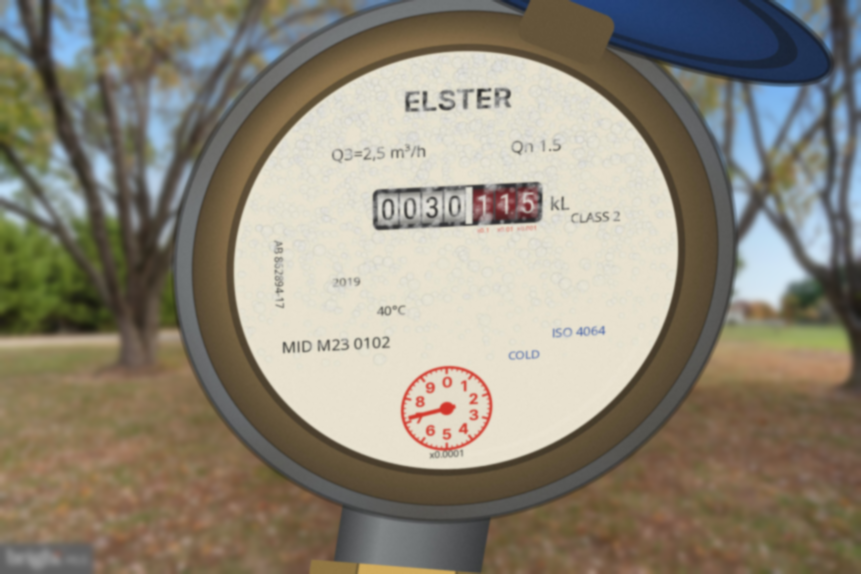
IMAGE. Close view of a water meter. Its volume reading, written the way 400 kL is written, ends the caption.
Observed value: 30.1157 kL
